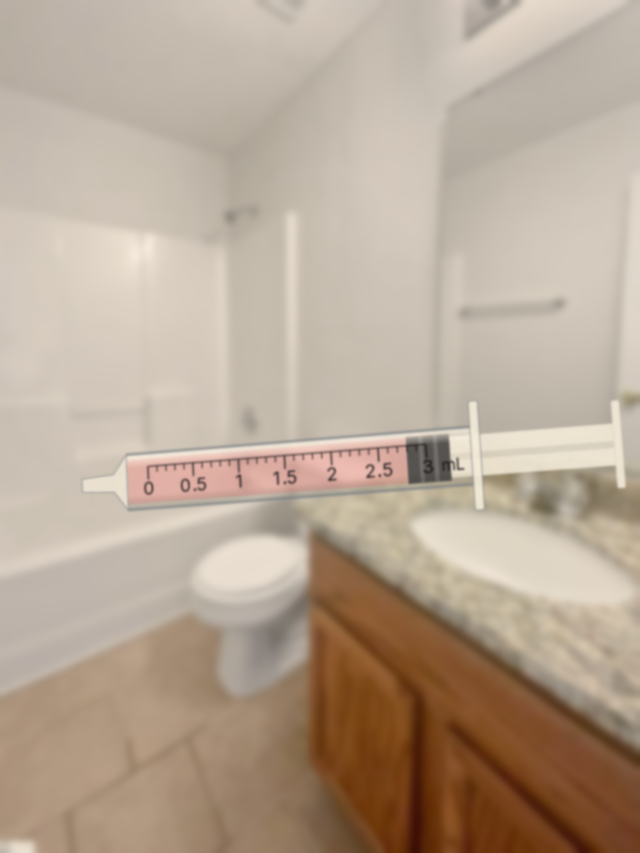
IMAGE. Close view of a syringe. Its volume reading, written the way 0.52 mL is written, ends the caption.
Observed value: 2.8 mL
